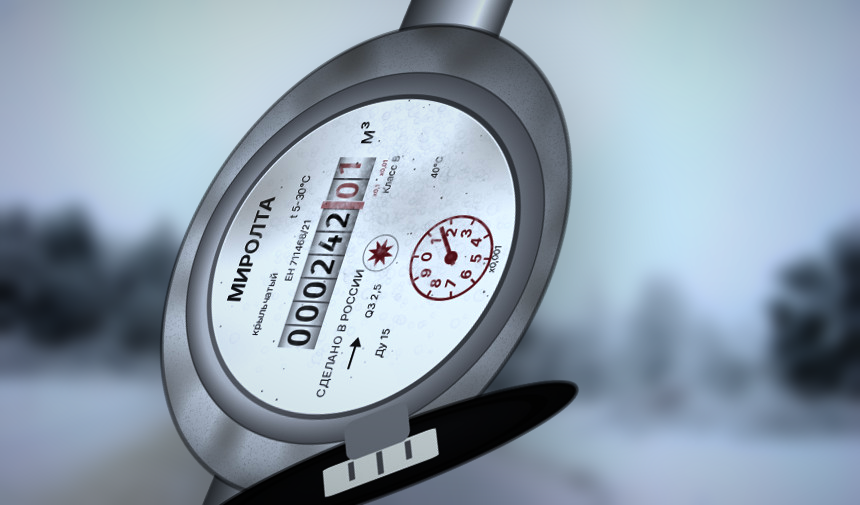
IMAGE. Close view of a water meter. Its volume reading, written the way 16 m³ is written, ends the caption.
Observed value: 242.011 m³
